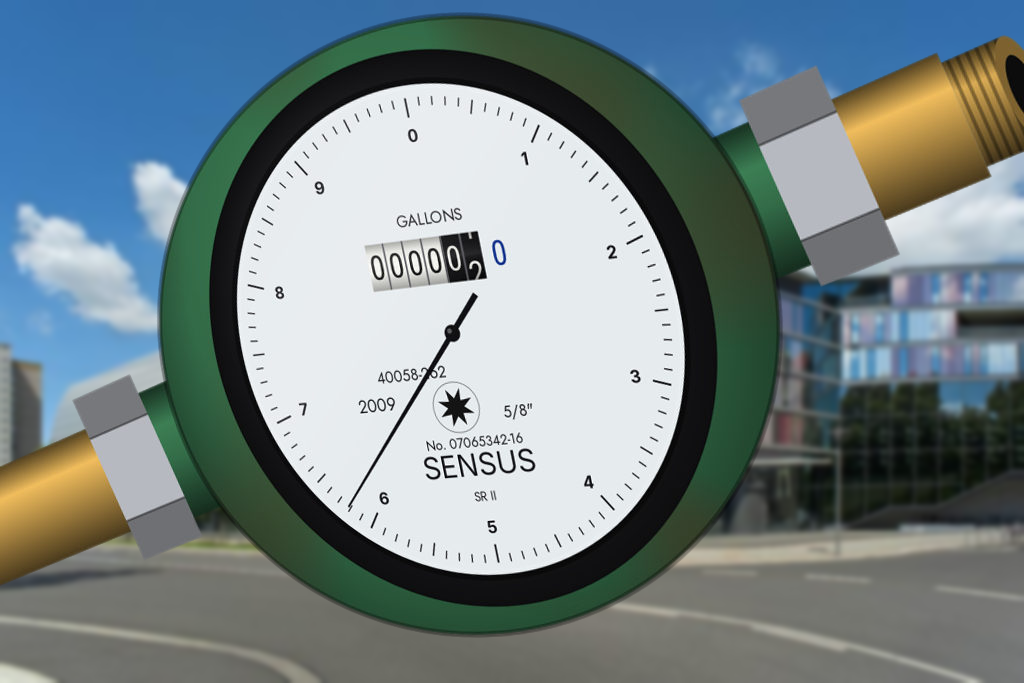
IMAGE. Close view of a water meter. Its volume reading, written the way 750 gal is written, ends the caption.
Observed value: 16.2 gal
